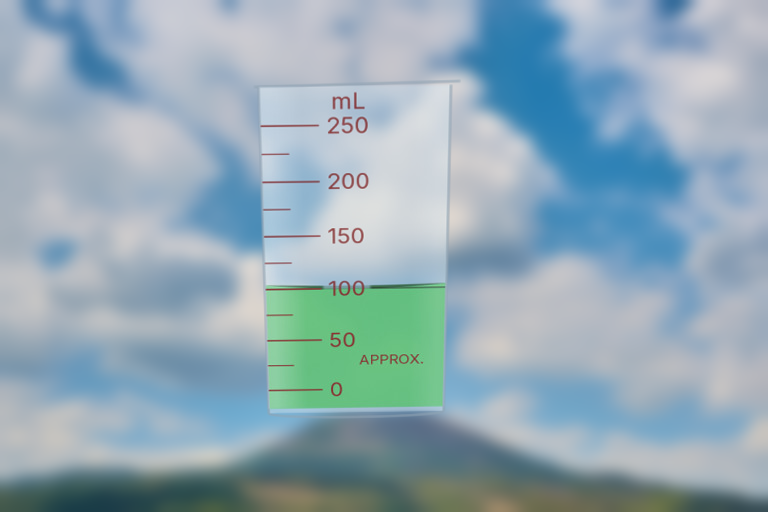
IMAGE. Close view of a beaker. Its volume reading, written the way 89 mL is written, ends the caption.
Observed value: 100 mL
